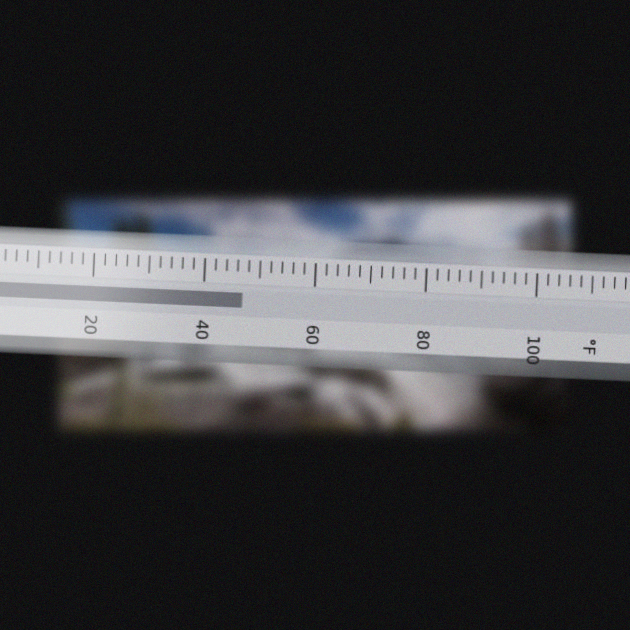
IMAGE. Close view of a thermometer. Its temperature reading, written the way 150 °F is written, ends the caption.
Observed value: 47 °F
